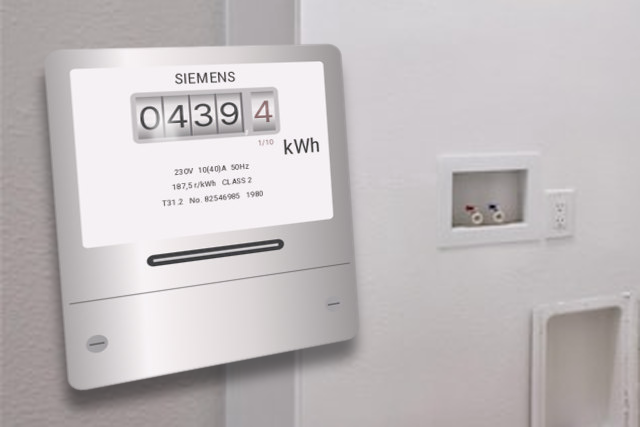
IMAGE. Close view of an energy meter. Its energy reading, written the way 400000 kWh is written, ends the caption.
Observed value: 439.4 kWh
